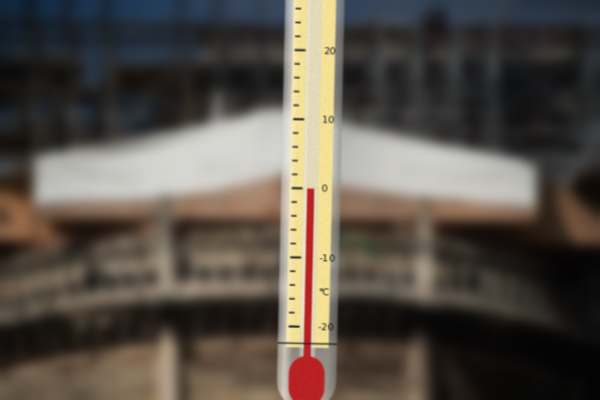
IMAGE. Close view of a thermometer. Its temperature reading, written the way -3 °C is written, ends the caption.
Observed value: 0 °C
